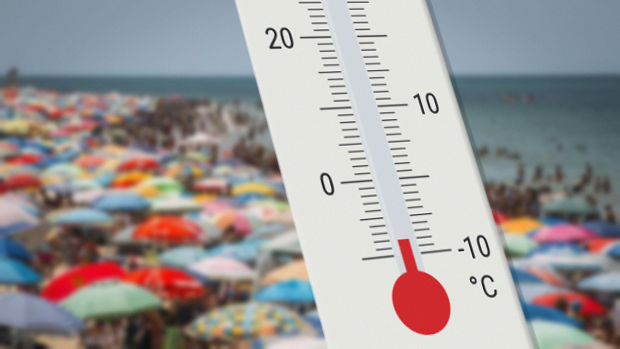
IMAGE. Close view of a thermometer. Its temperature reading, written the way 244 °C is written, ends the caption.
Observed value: -8 °C
